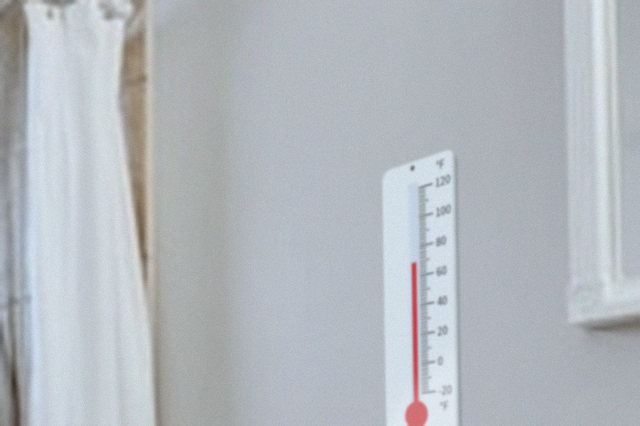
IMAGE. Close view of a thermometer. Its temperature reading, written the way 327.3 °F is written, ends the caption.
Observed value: 70 °F
